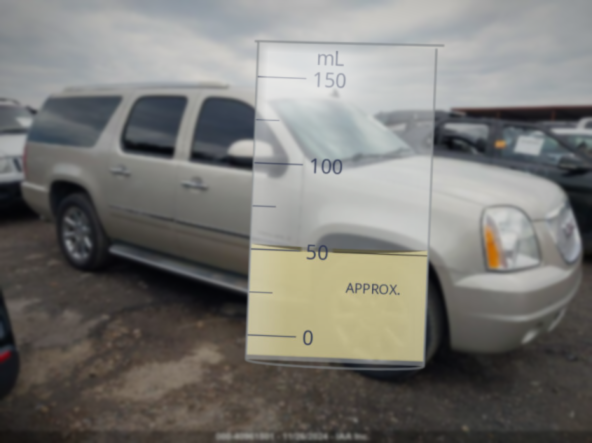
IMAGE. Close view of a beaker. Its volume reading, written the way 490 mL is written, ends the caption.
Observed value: 50 mL
